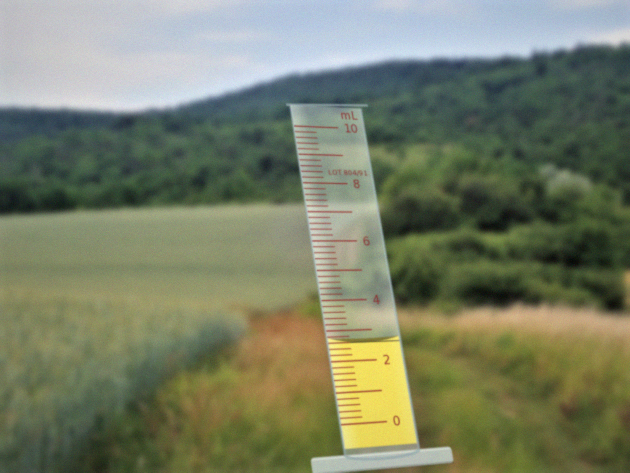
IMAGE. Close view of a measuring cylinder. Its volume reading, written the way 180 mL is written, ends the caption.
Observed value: 2.6 mL
